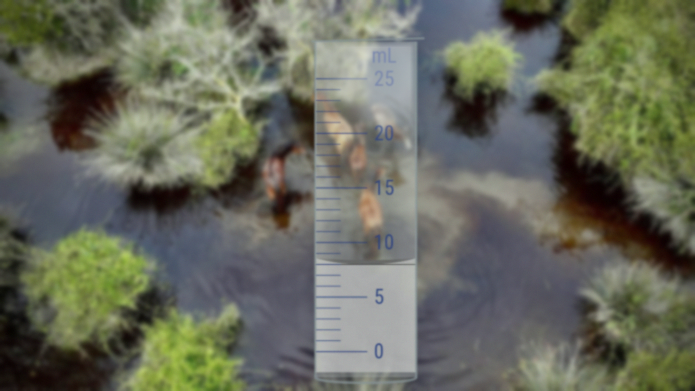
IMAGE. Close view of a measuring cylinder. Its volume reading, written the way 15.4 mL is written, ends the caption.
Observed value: 8 mL
